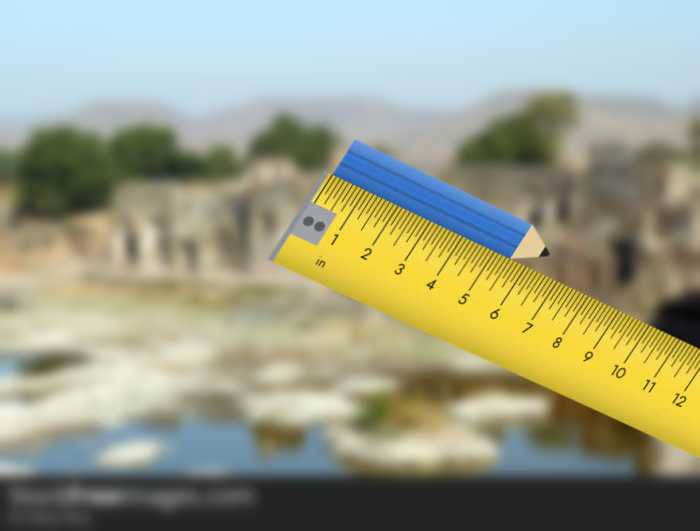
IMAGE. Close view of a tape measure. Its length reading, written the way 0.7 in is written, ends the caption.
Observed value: 6.375 in
